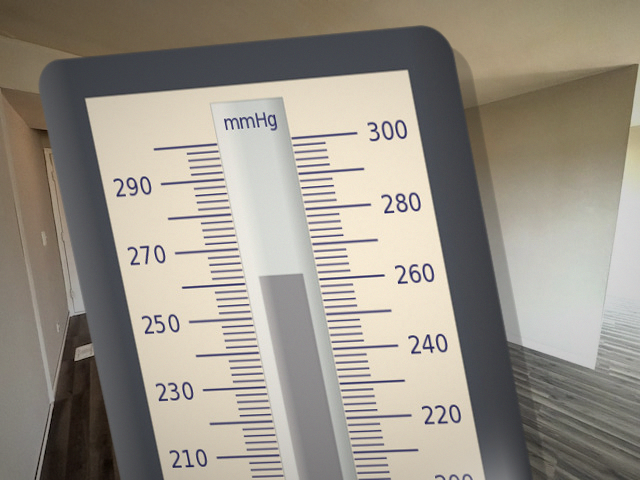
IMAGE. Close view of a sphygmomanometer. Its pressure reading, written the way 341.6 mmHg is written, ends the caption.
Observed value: 262 mmHg
